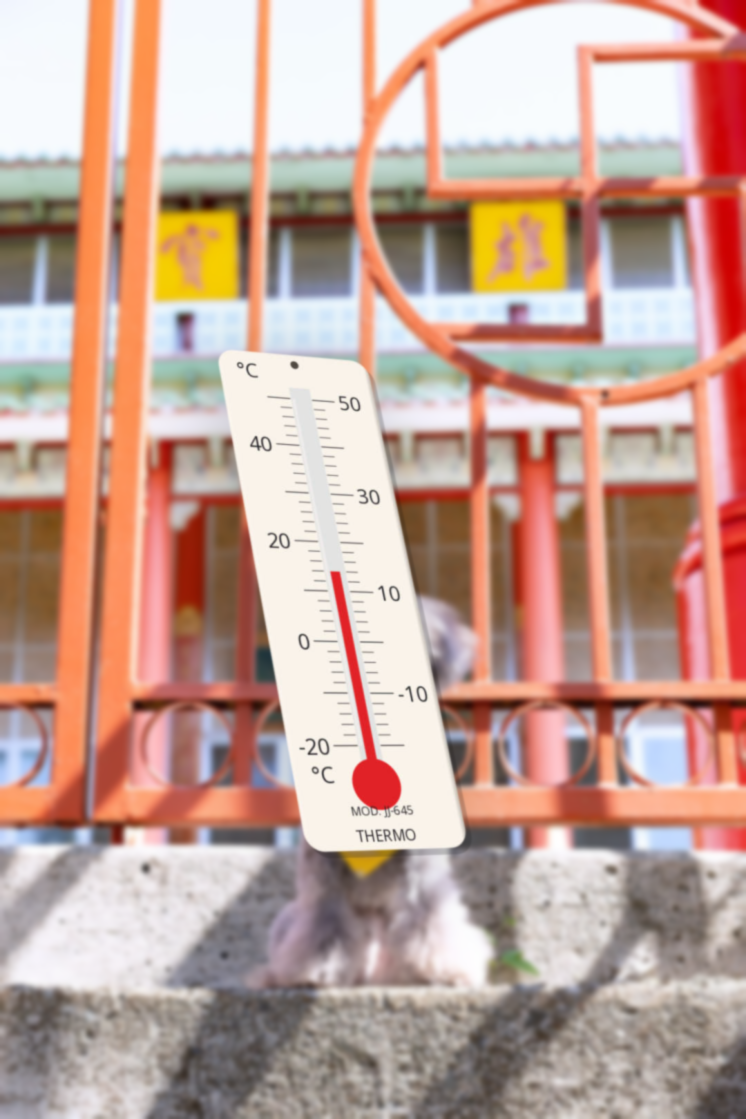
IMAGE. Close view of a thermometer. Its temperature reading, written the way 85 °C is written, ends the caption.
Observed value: 14 °C
